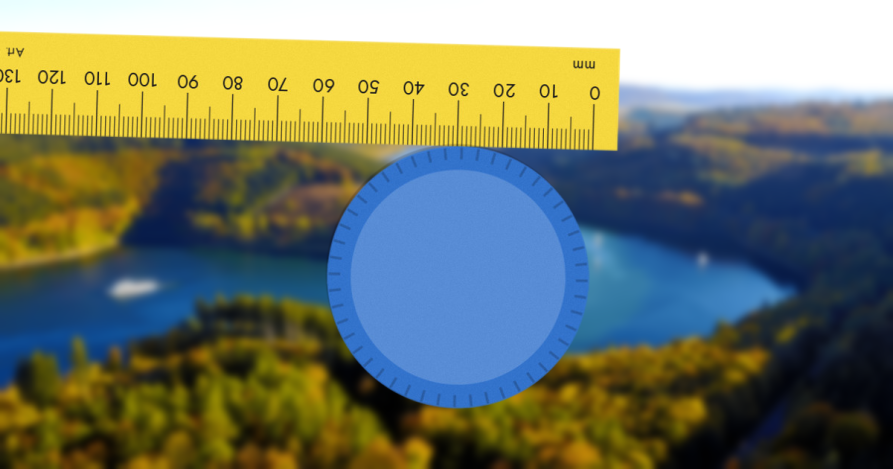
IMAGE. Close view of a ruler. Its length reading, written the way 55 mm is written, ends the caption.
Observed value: 58 mm
